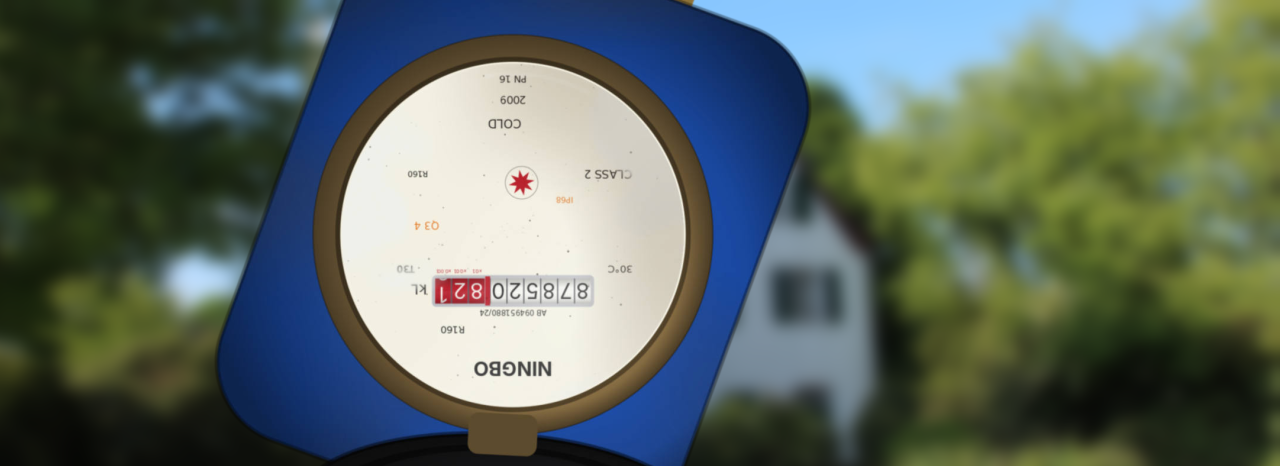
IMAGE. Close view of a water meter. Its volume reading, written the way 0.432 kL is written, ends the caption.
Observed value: 878520.821 kL
